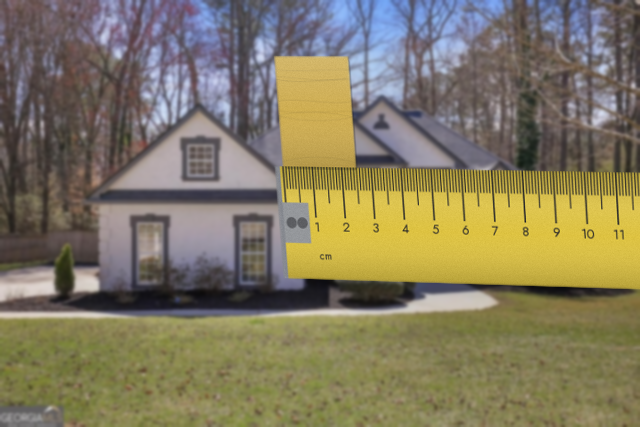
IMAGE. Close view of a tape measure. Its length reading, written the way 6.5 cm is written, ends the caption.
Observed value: 2.5 cm
